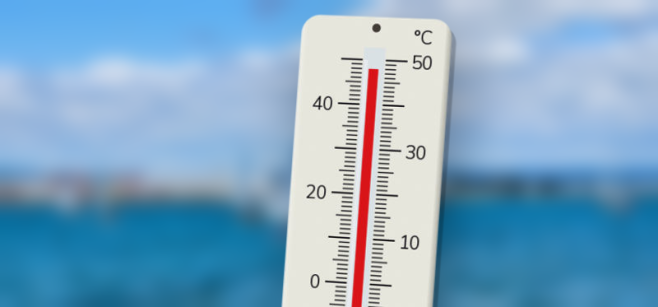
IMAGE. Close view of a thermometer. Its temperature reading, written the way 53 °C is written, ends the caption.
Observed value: 48 °C
